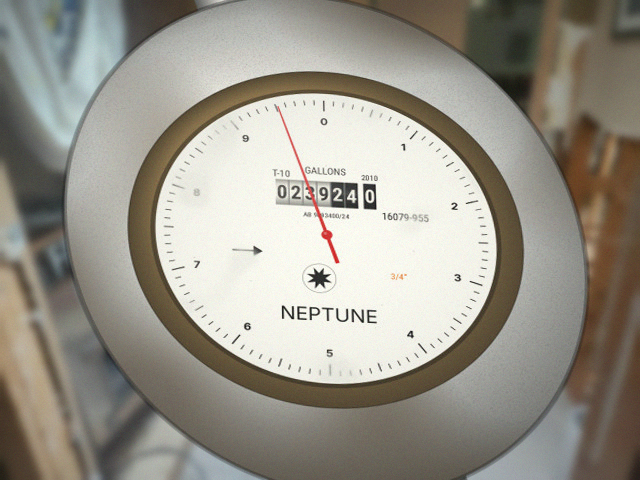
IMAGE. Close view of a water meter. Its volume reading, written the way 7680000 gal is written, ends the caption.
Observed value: 239239.5 gal
